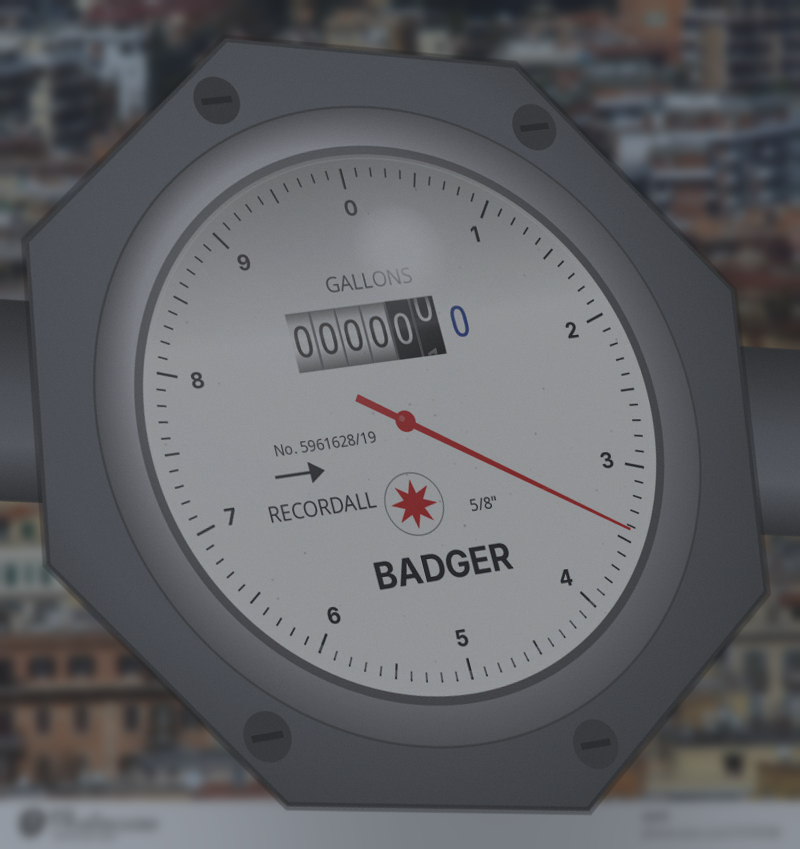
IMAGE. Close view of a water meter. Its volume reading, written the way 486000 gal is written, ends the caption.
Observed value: 3.4 gal
